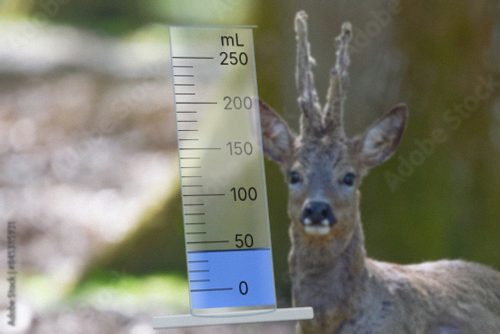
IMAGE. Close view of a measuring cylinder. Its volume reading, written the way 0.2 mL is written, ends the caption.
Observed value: 40 mL
